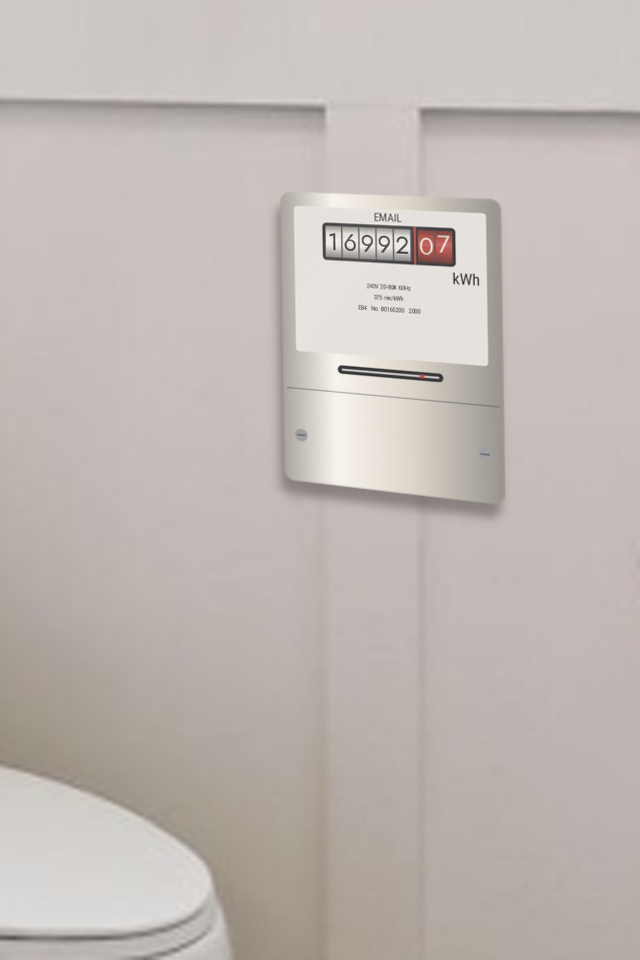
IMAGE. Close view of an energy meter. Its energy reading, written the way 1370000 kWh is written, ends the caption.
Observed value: 16992.07 kWh
